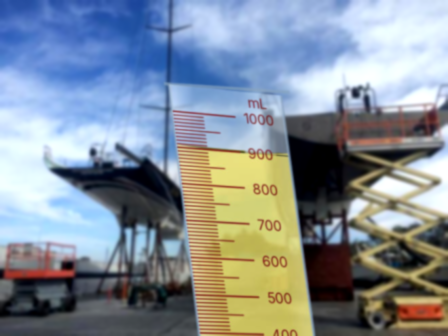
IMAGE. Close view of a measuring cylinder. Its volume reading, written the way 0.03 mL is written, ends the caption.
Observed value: 900 mL
